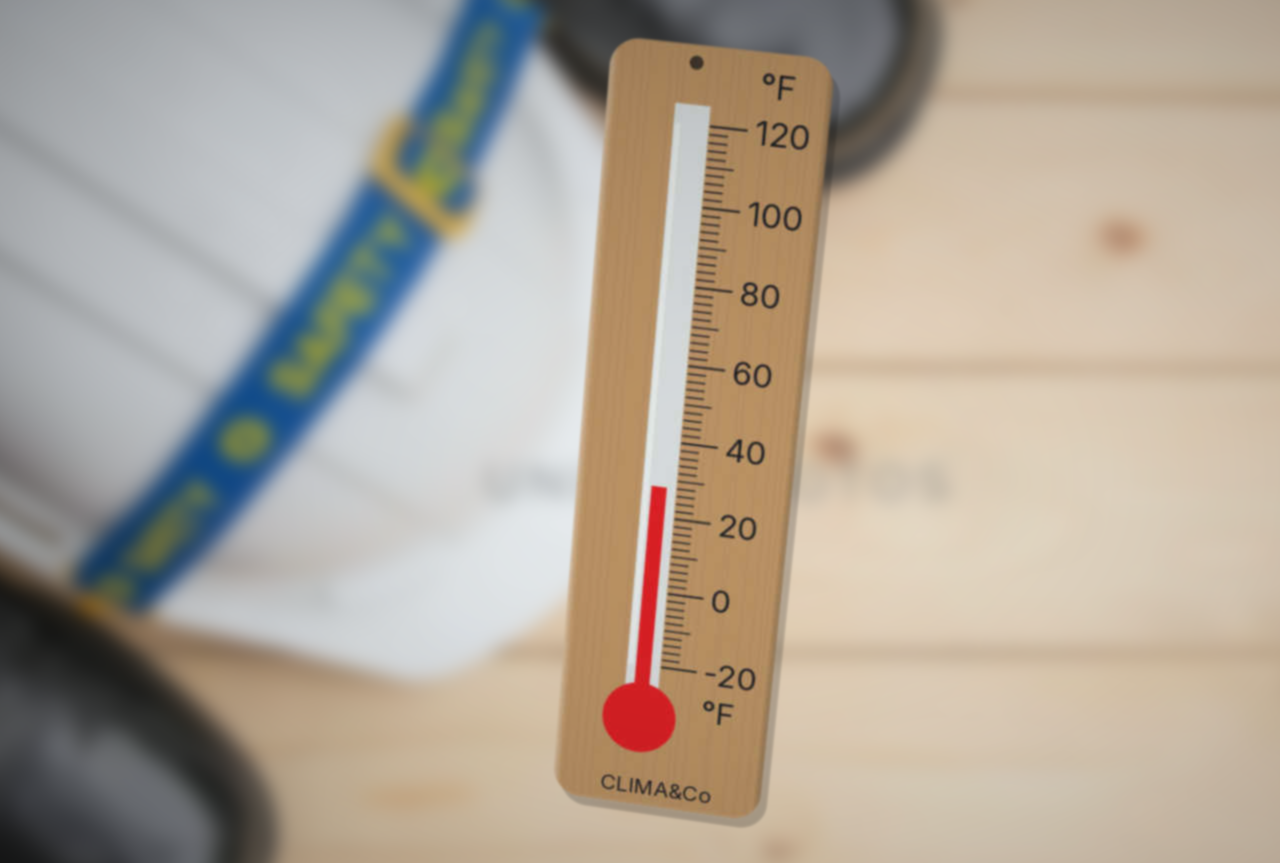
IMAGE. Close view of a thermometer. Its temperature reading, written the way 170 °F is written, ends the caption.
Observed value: 28 °F
